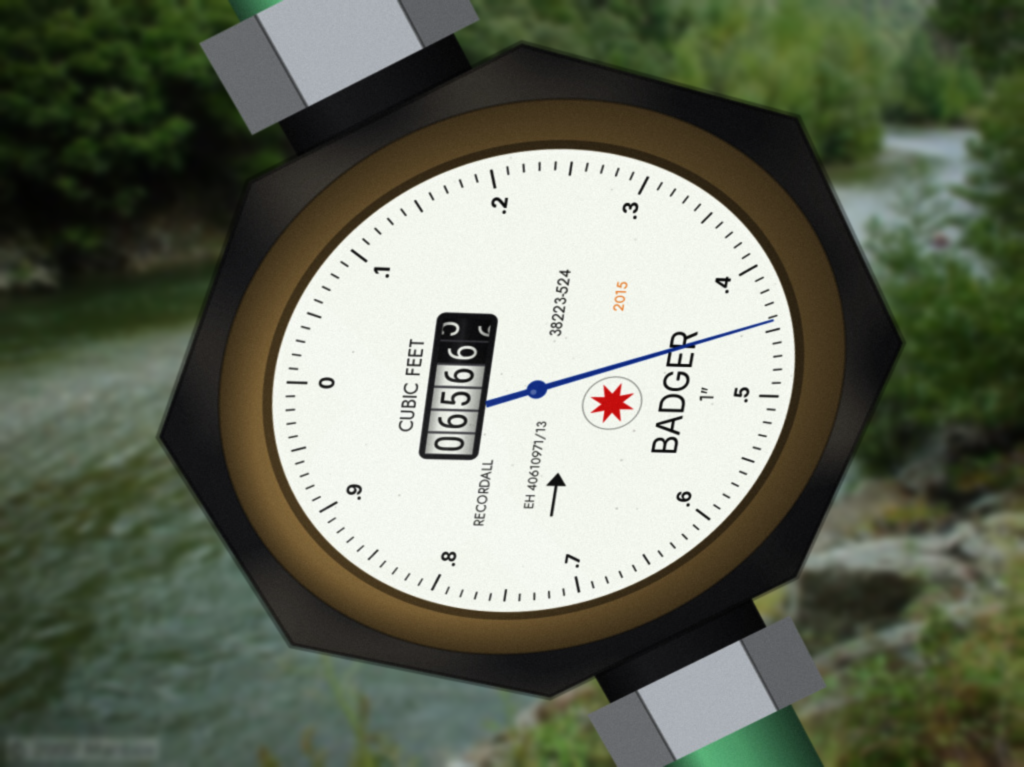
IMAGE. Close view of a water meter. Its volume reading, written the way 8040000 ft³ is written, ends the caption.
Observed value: 65665.44 ft³
